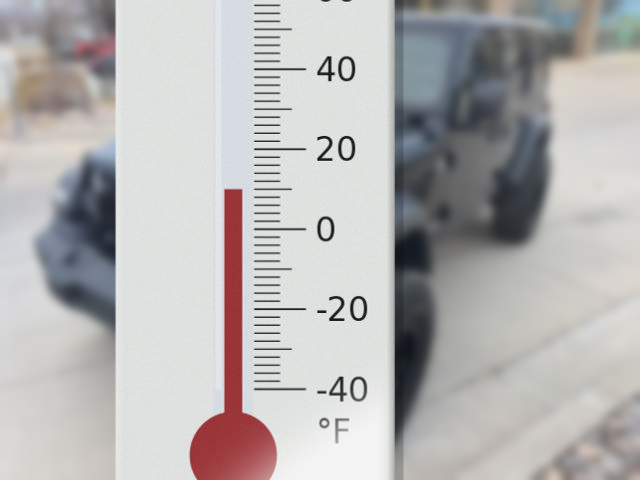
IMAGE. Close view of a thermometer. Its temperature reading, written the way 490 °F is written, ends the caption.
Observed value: 10 °F
